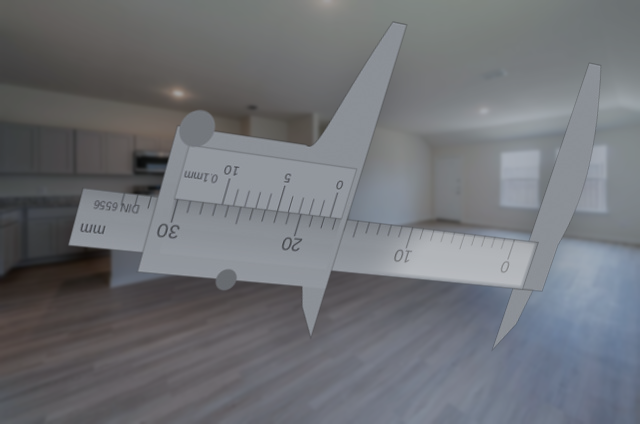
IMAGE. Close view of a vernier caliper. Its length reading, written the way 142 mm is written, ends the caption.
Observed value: 17.5 mm
